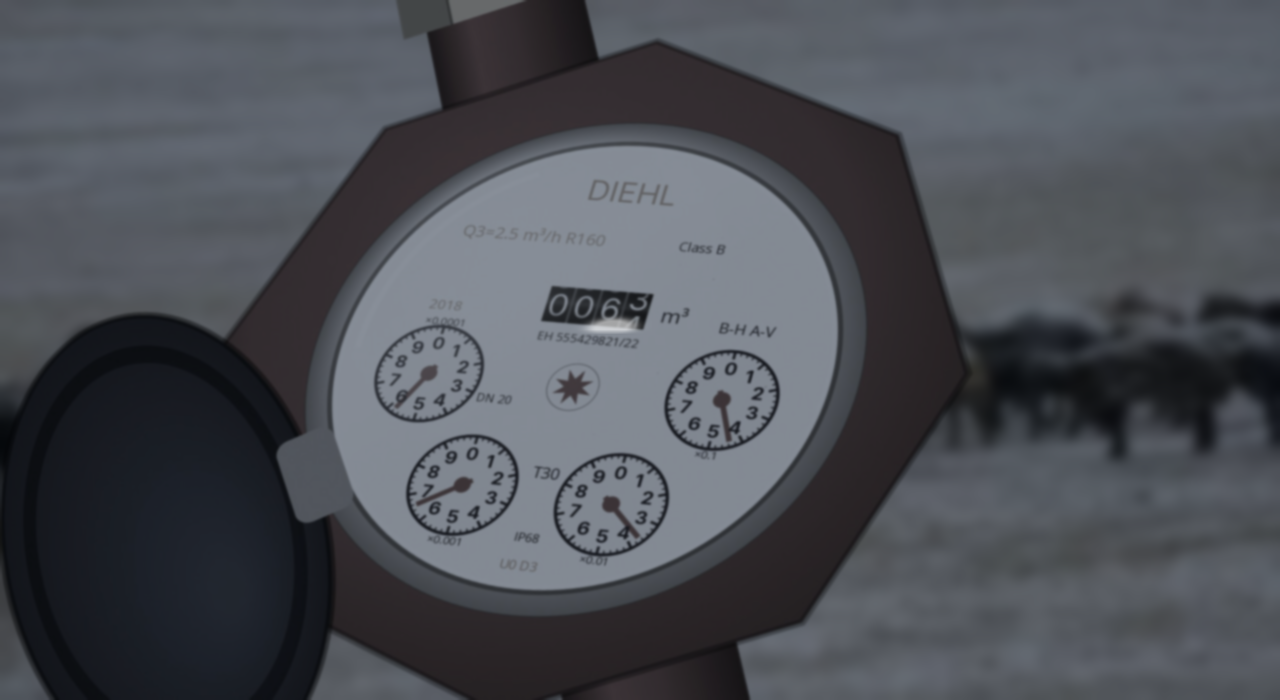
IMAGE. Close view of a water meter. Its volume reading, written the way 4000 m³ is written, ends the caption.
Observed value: 63.4365 m³
